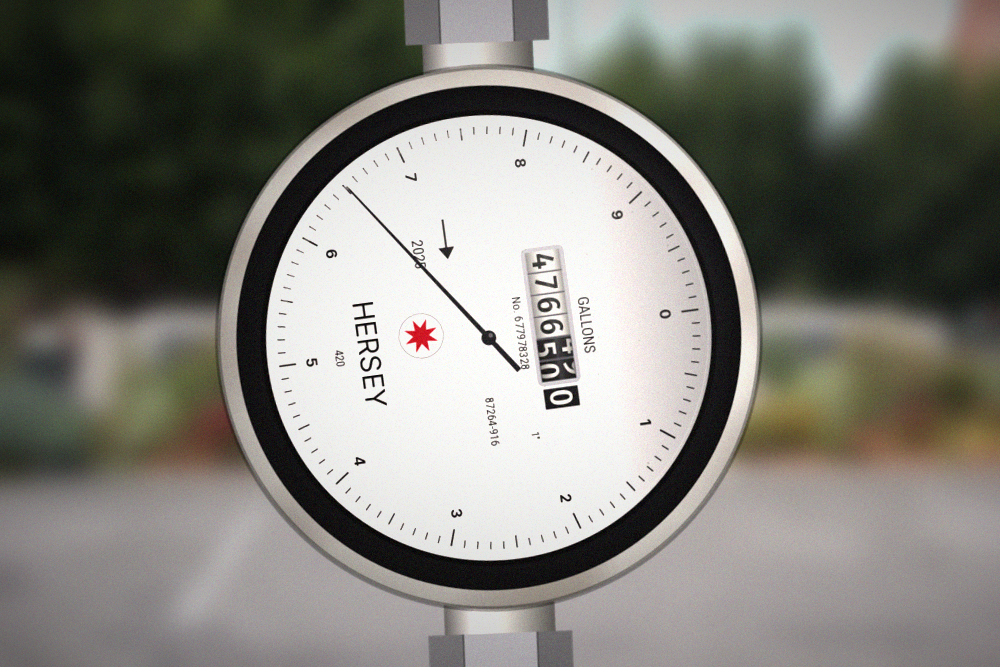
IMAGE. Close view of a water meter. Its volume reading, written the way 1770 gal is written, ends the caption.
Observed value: 4766496.5 gal
